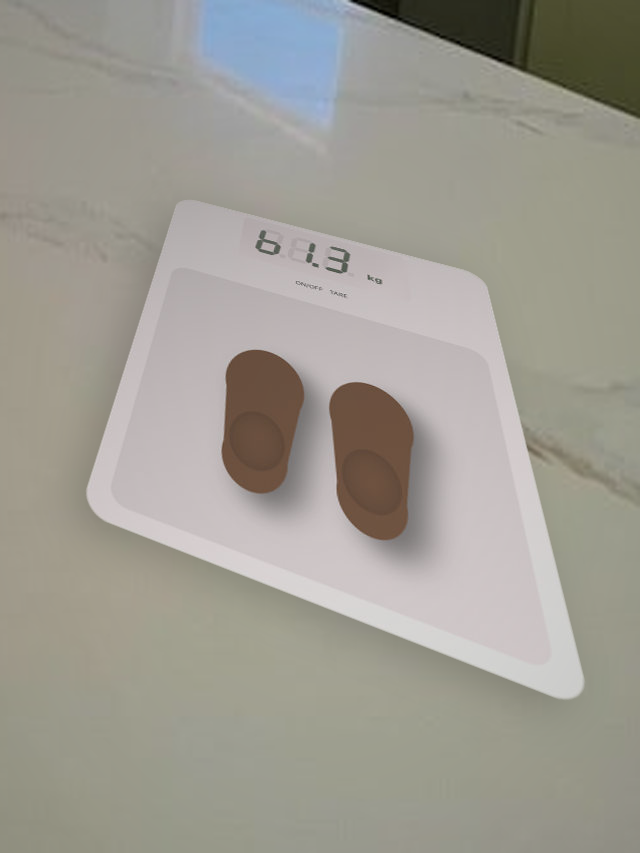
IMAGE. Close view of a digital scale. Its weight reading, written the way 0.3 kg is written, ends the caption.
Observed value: 61.3 kg
